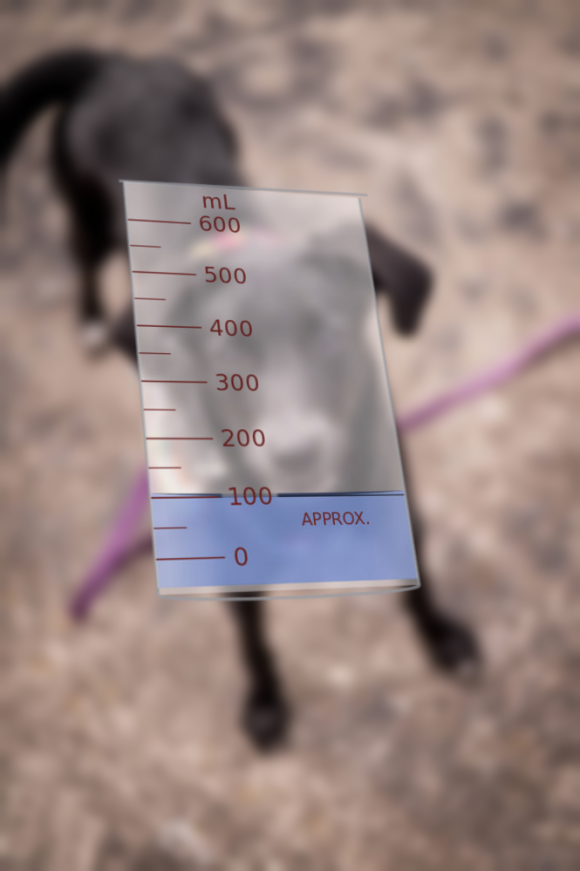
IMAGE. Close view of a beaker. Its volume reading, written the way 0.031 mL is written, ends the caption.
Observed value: 100 mL
